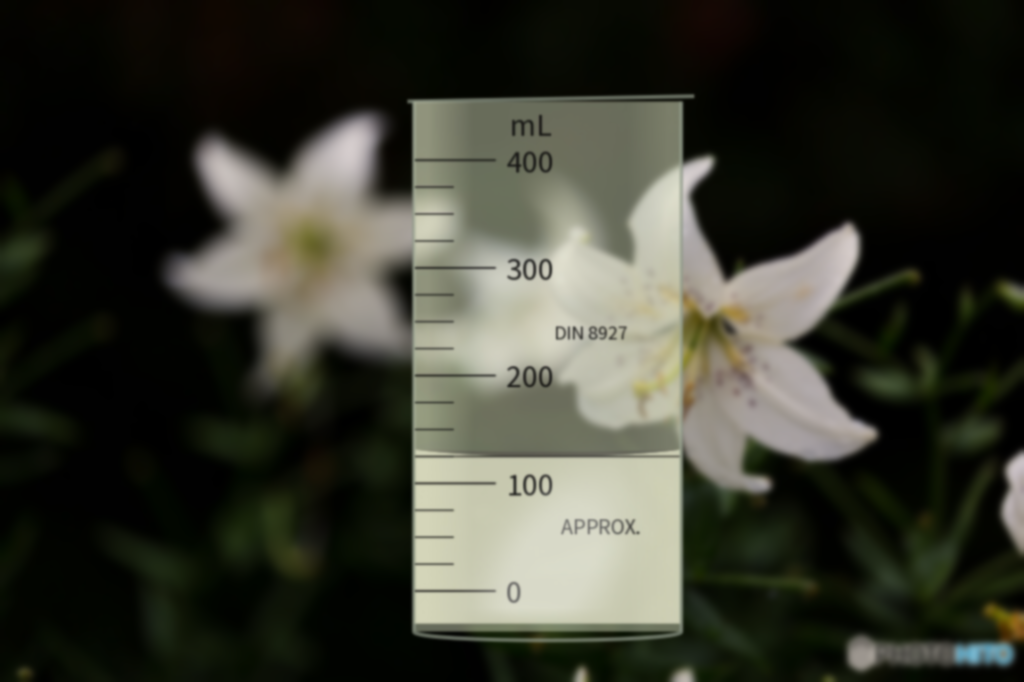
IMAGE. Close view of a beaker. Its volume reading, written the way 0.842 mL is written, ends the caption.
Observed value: 125 mL
